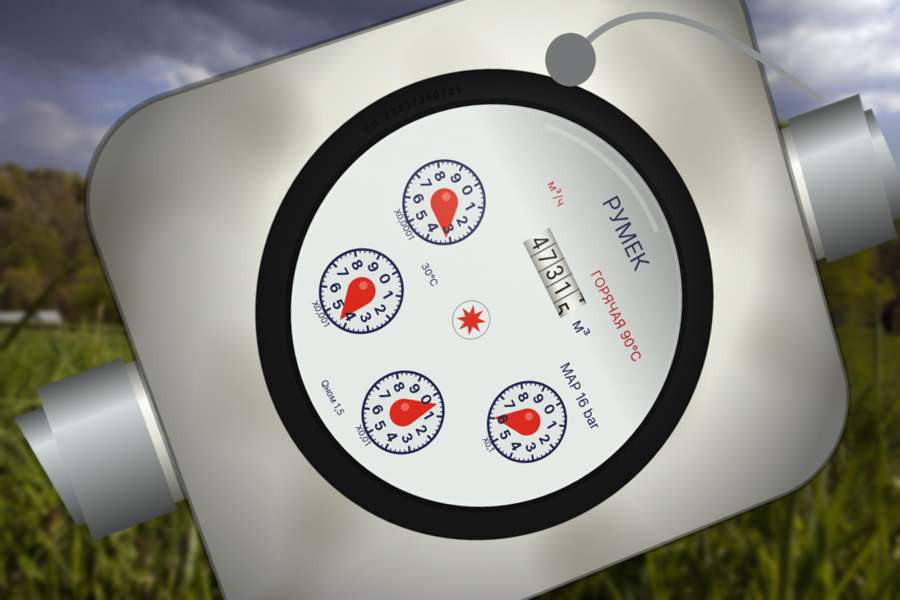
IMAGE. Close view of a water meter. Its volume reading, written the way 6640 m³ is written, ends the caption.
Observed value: 47314.6043 m³
